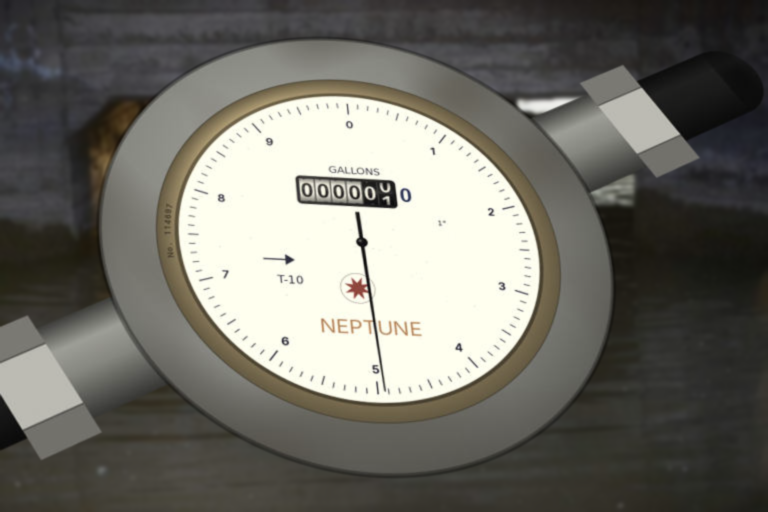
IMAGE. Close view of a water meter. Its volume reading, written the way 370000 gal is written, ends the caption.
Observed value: 4.9 gal
